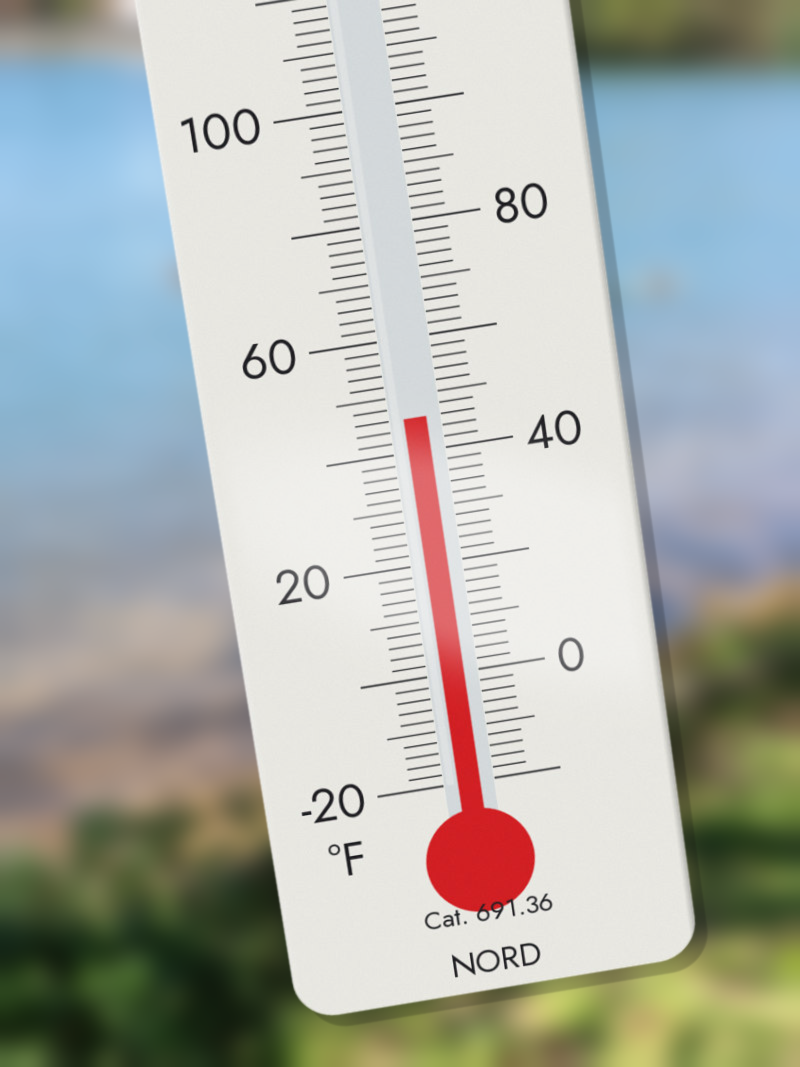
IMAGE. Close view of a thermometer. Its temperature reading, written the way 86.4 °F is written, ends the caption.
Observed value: 46 °F
